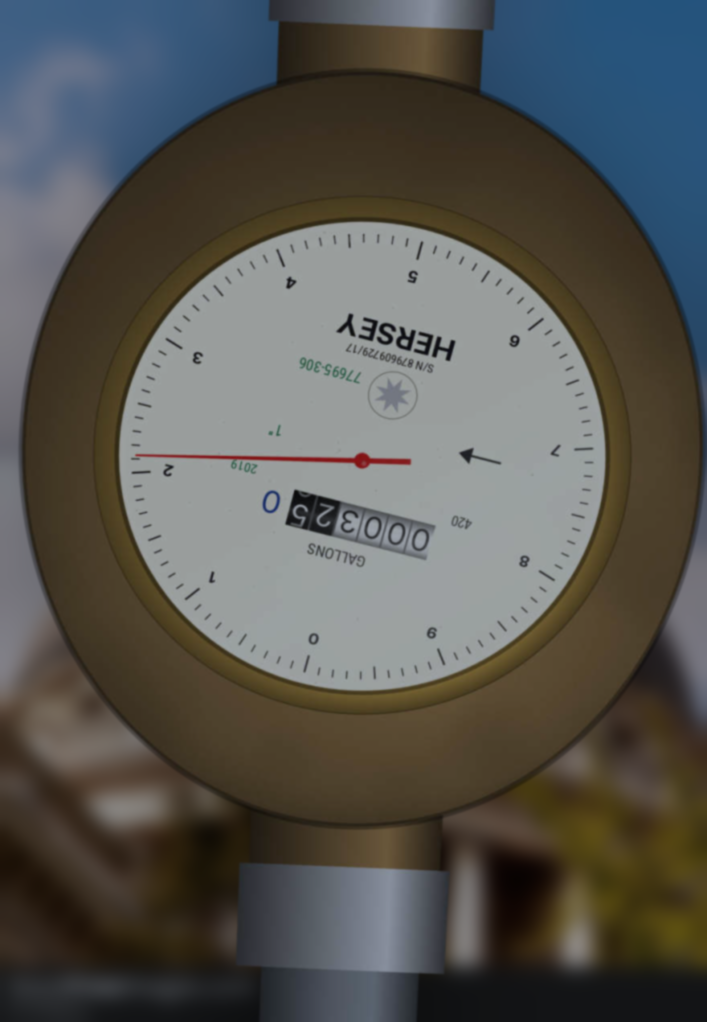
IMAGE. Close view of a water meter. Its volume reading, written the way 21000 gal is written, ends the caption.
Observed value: 3252.1 gal
